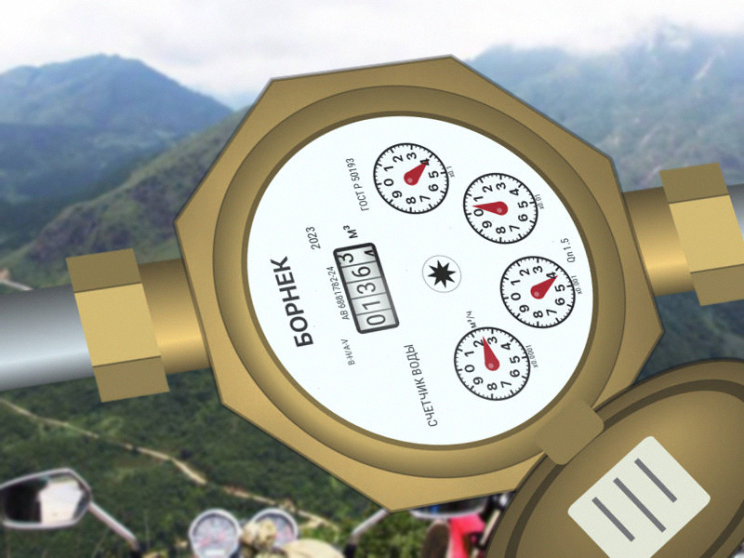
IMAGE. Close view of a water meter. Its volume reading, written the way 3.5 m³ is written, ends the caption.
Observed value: 1363.4042 m³
